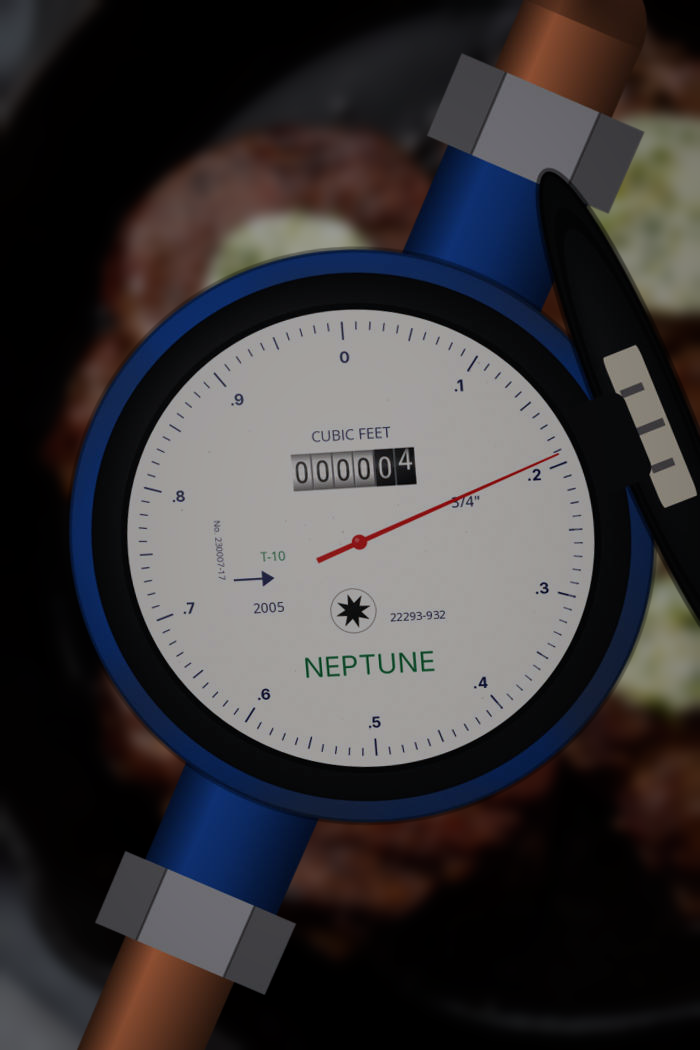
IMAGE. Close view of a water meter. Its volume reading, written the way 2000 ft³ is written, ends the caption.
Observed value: 4.19 ft³
